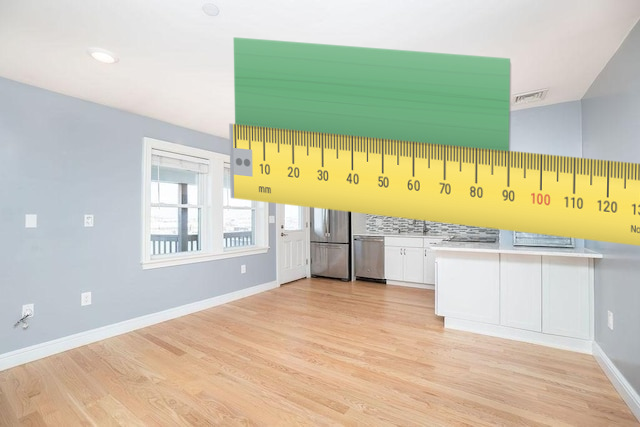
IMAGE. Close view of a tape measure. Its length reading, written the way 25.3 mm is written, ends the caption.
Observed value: 90 mm
